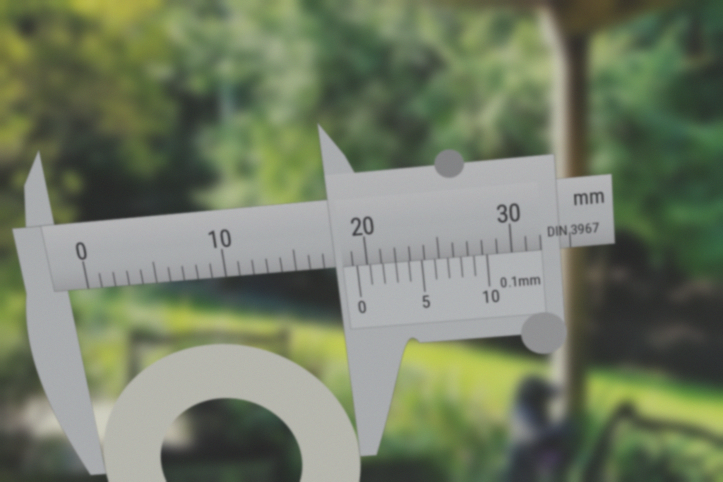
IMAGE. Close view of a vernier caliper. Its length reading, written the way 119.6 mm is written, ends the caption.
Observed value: 19.3 mm
